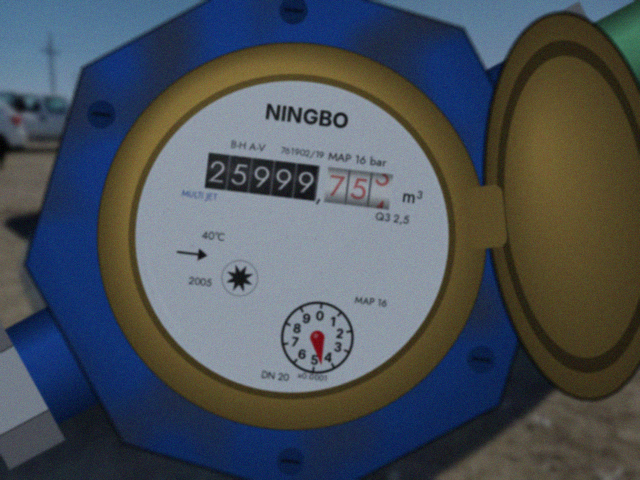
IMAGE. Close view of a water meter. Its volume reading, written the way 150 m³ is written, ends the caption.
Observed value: 25999.7534 m³
